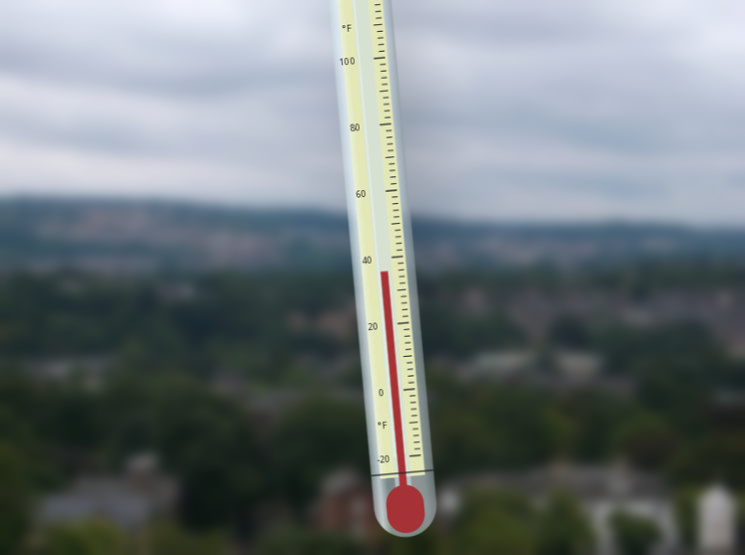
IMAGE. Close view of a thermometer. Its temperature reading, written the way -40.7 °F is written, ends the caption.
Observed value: 36 °F
